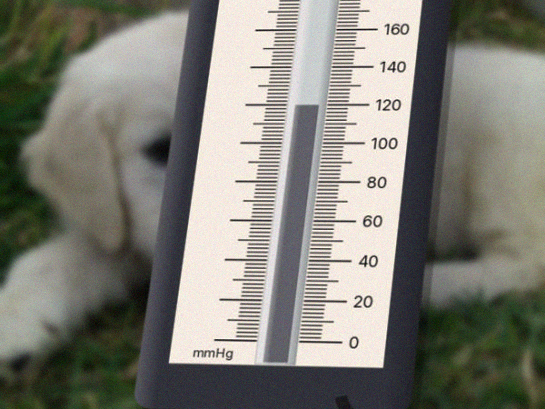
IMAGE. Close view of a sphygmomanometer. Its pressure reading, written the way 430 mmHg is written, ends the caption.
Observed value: 120 mmHg
